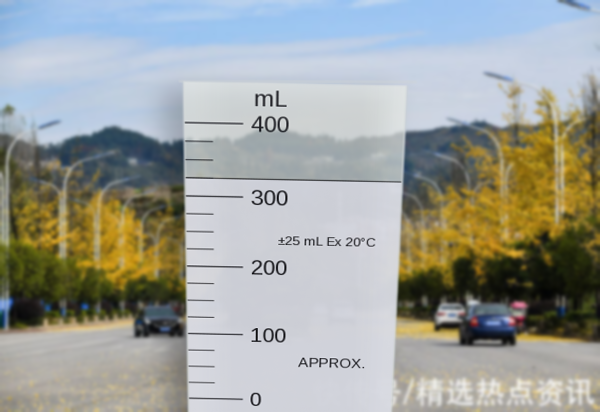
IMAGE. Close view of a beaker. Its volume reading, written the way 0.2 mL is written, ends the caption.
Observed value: 325 mL
